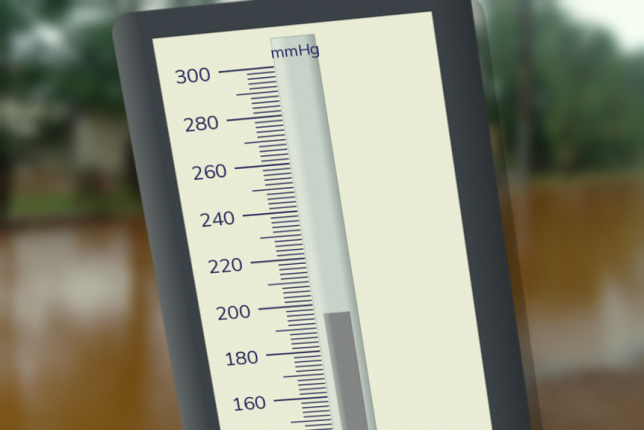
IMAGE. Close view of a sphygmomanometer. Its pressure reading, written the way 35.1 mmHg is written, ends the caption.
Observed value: 196 mmHg
